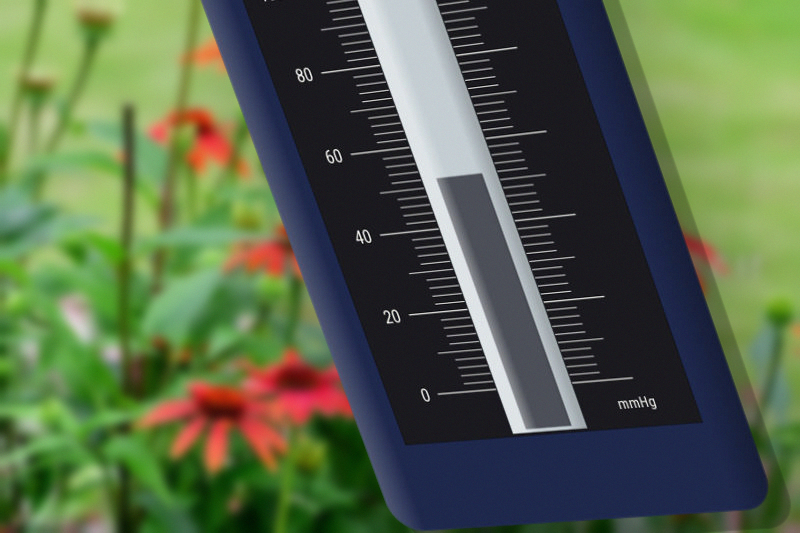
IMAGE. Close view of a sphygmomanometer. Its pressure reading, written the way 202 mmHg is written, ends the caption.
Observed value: 52 mmHg
